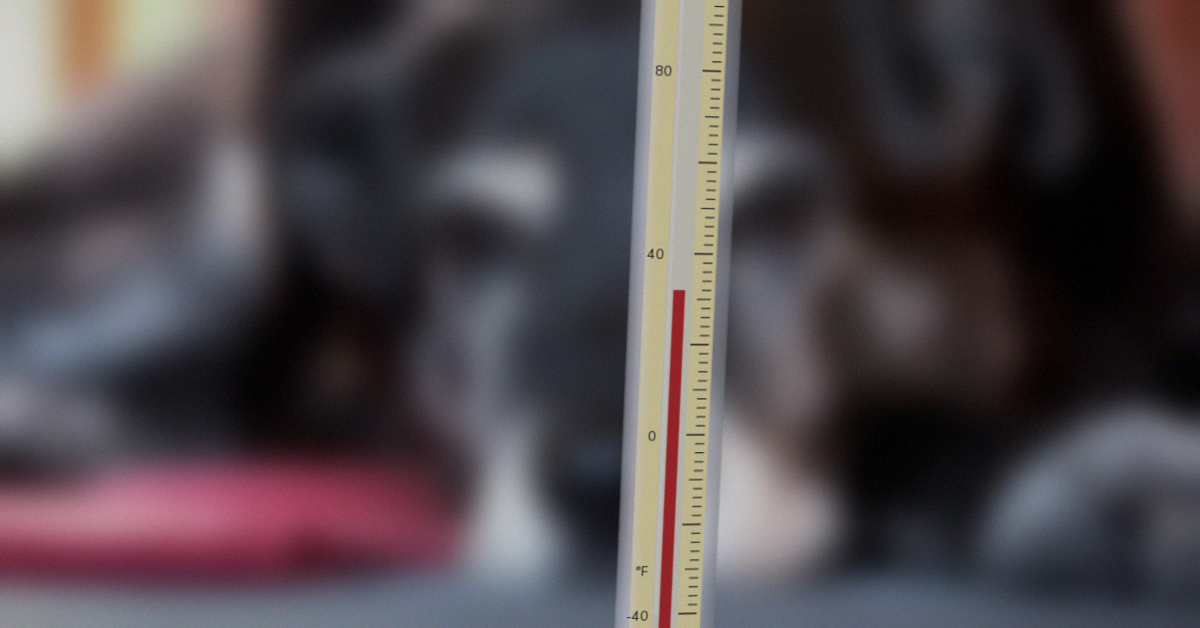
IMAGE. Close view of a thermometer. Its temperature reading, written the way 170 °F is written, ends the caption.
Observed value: 32 °F
